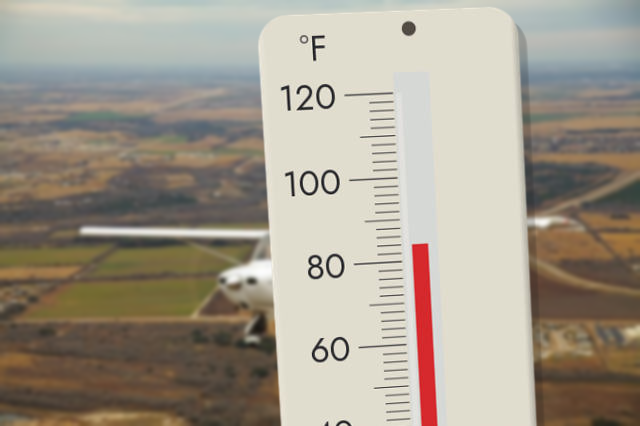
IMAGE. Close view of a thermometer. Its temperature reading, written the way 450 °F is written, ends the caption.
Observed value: 84 °F
